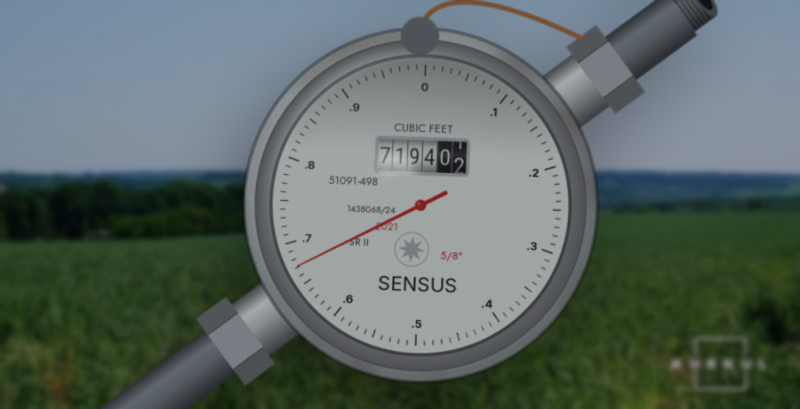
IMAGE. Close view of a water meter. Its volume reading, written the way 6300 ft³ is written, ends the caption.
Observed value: 719401.67 ft³
